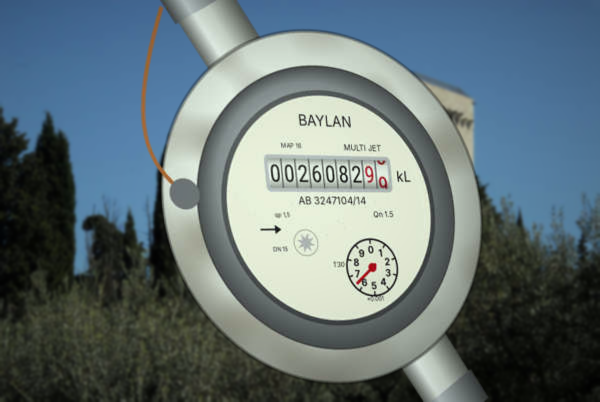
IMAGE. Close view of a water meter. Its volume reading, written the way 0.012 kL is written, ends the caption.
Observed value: 26082.986 kL
